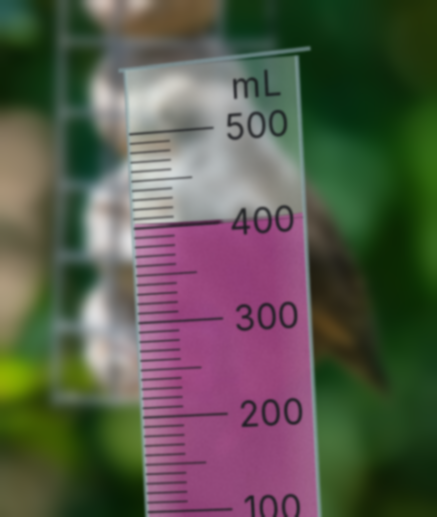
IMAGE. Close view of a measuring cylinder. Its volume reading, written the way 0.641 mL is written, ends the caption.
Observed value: 400 mL
